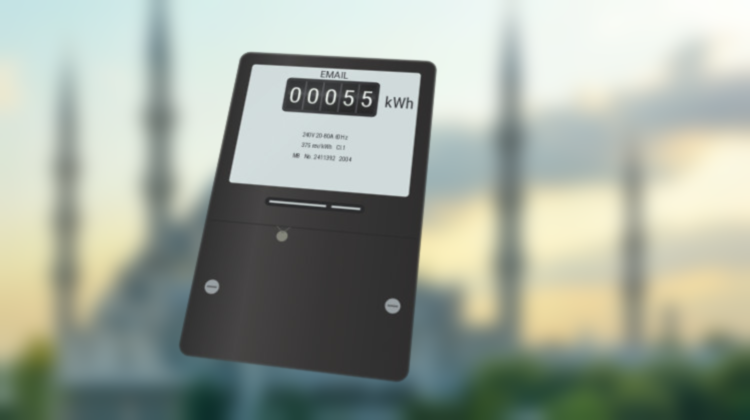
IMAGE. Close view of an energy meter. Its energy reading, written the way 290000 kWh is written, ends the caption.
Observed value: 55 kWh
